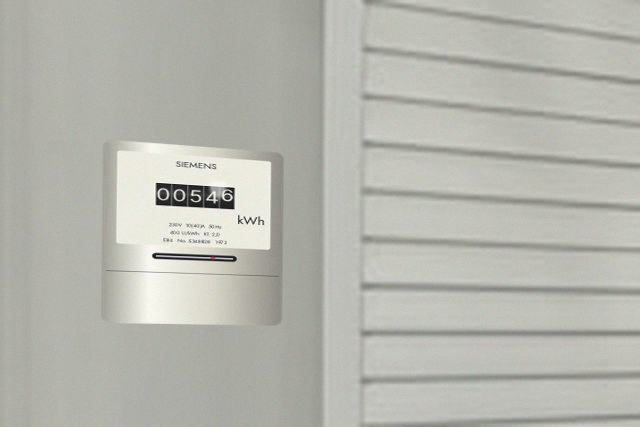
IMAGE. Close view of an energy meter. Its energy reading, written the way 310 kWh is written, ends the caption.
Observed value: 546 kWh
